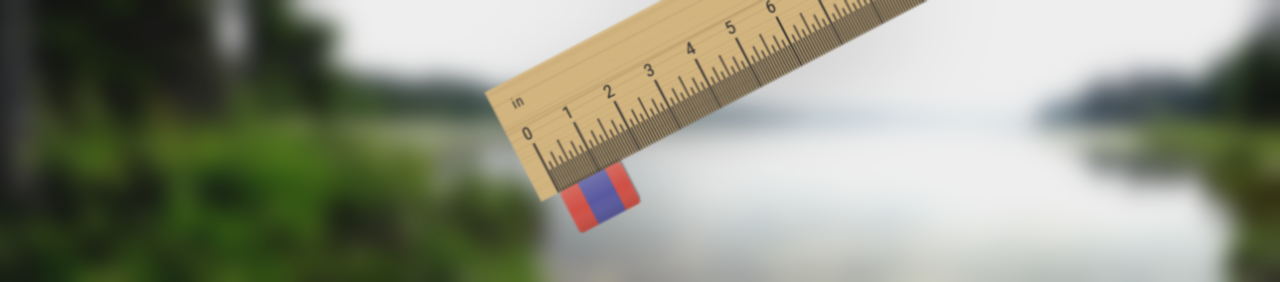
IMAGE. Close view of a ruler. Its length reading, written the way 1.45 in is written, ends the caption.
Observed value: 1.5 in
